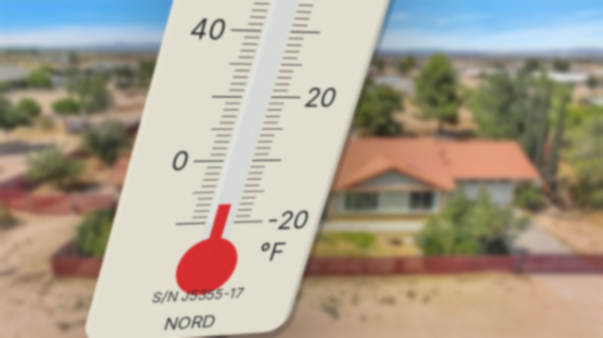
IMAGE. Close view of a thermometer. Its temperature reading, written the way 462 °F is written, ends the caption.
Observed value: -14 °F
